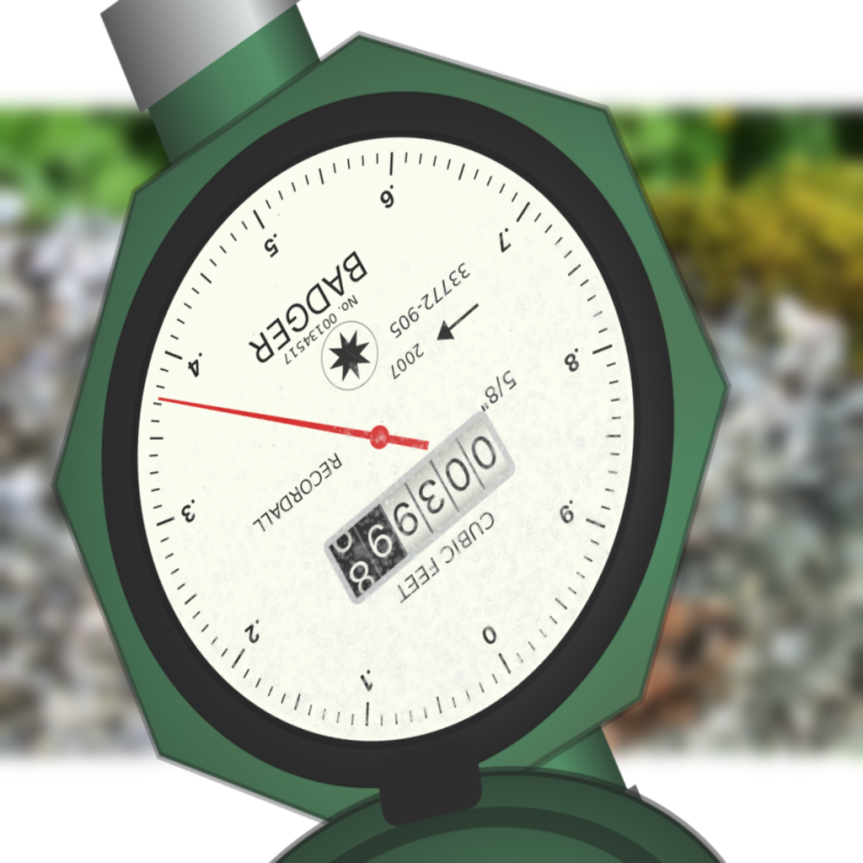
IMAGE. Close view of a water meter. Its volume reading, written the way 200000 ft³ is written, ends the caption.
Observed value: 3998.37 ft³
